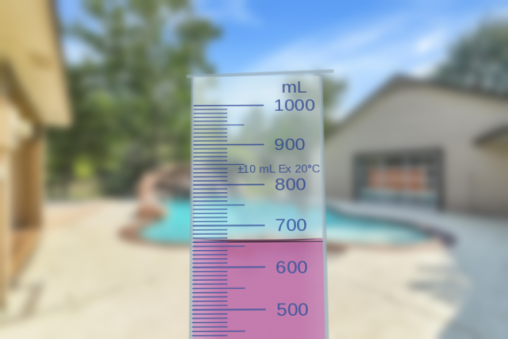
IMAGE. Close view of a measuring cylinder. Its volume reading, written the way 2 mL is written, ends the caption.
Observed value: 660 mL
